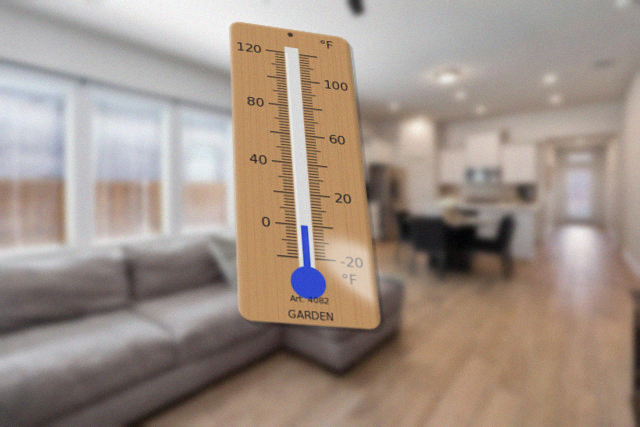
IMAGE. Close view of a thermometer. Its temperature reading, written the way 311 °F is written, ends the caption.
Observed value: 0 °F
